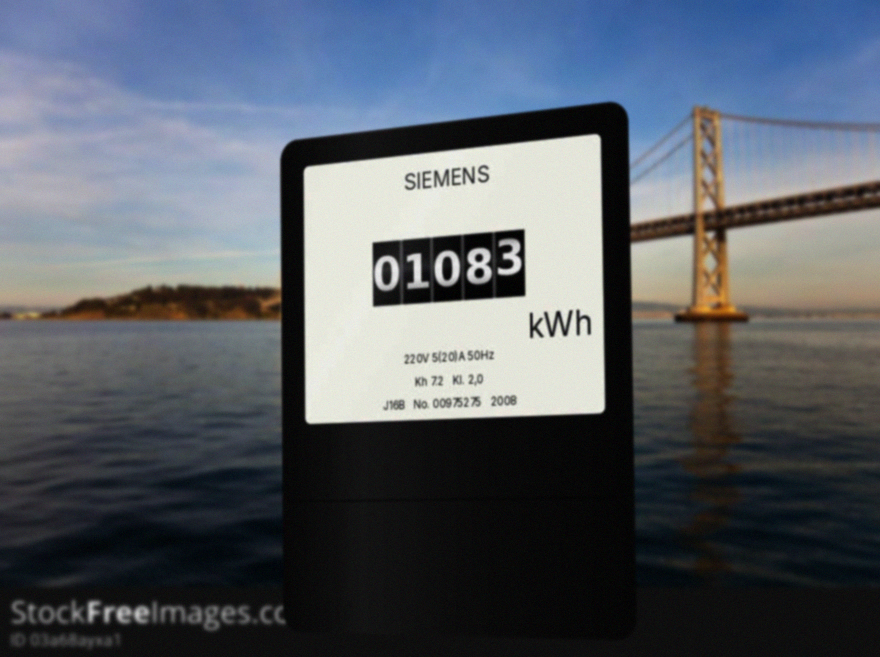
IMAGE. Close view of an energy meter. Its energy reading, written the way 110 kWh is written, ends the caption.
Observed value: 1083 kWh
